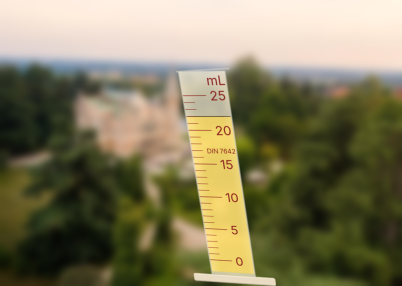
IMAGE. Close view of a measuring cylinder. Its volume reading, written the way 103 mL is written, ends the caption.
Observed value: 22 mL
